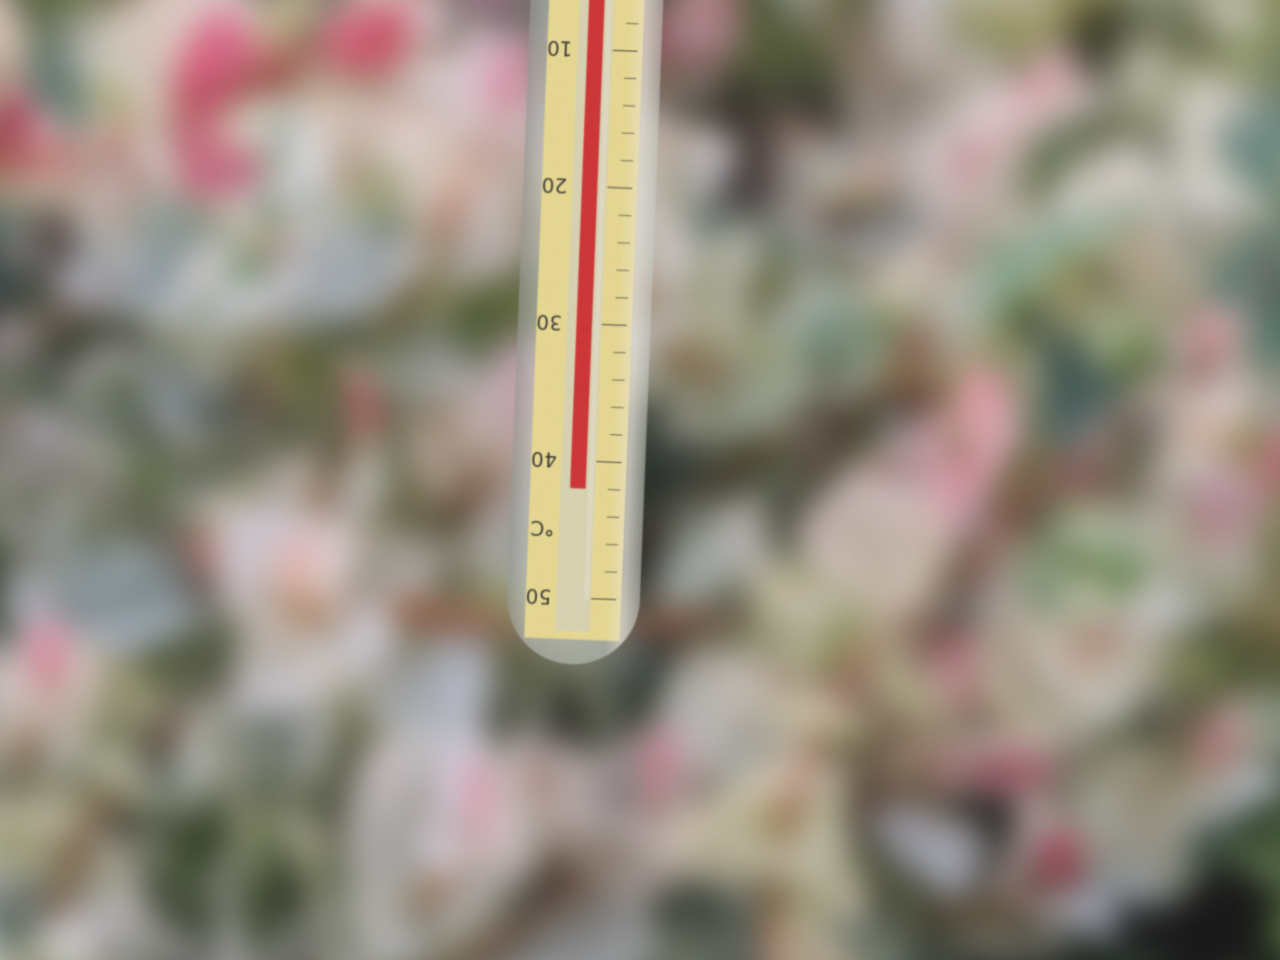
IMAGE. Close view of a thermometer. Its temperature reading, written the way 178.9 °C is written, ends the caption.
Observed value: 42 °C
